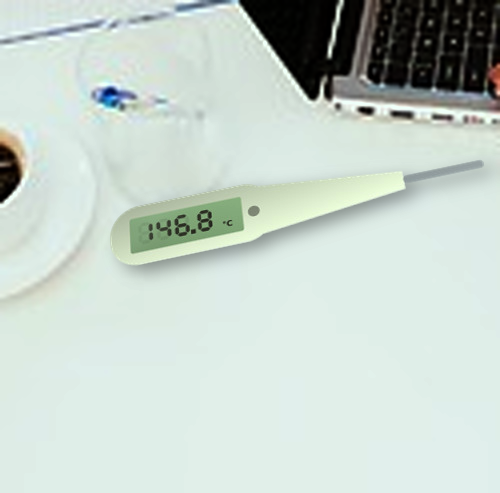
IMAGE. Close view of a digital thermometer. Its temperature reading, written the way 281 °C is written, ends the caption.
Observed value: 146.8 °C
